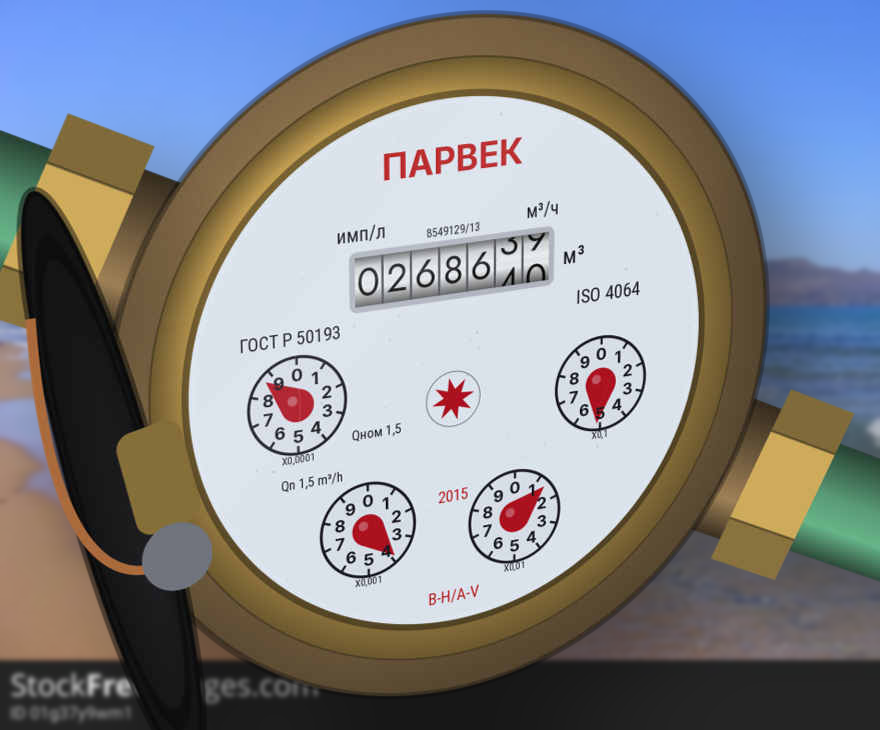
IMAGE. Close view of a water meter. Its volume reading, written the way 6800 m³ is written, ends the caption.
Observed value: 268639.5138 m³
